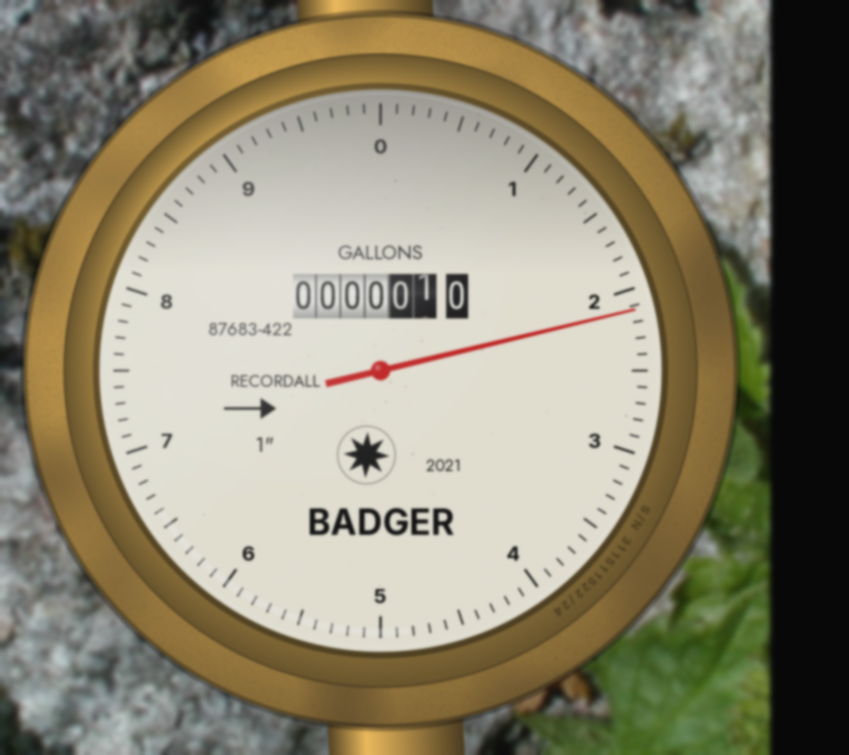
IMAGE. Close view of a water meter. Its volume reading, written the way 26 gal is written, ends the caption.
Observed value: 12.1 gal
